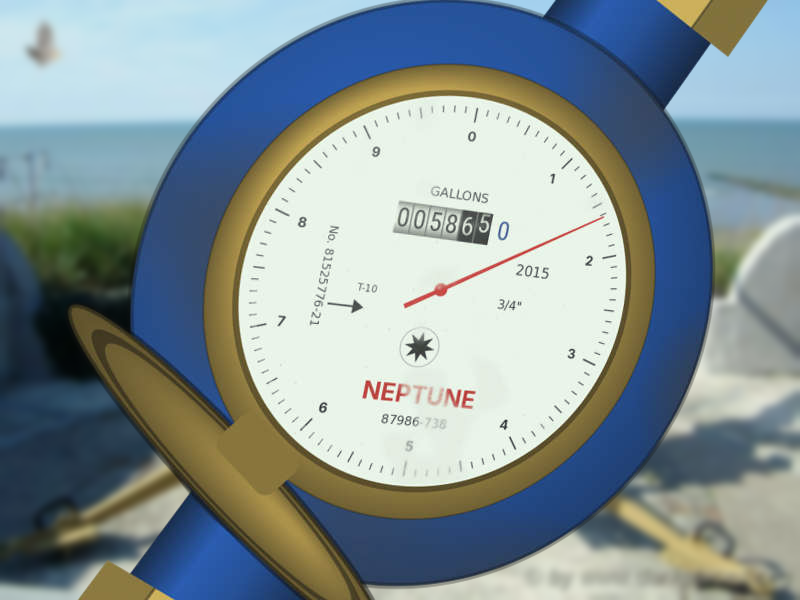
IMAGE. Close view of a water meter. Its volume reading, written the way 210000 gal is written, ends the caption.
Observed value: 58651.6 gal
